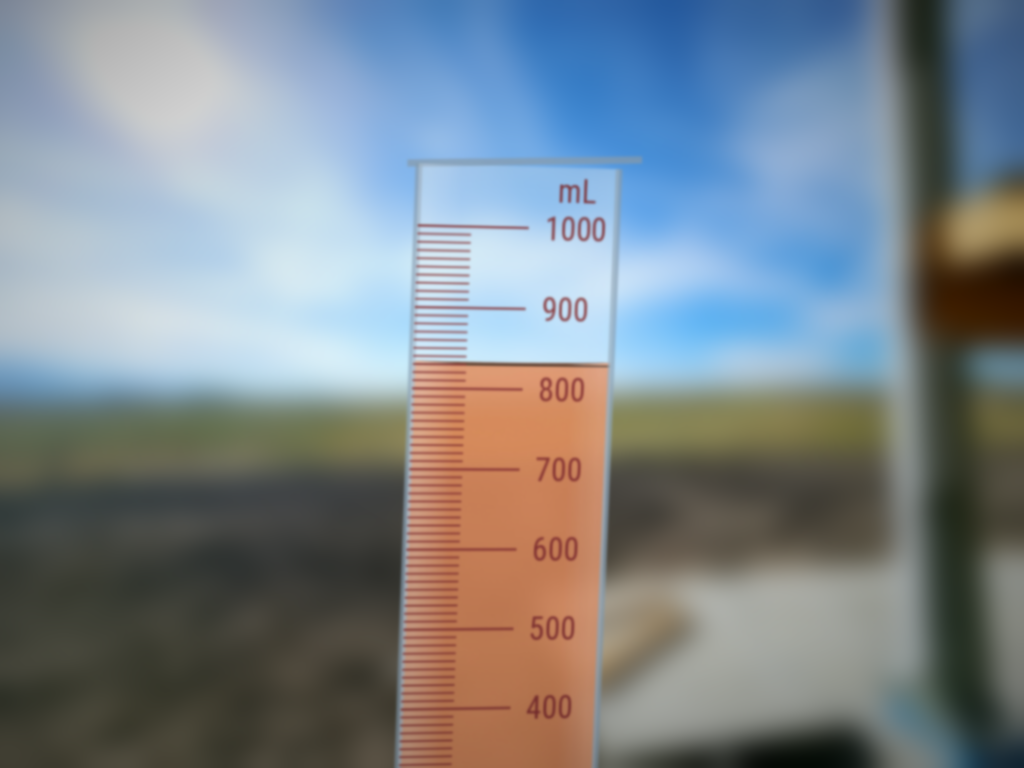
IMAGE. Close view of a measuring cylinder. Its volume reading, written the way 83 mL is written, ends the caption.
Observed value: 830 mL
